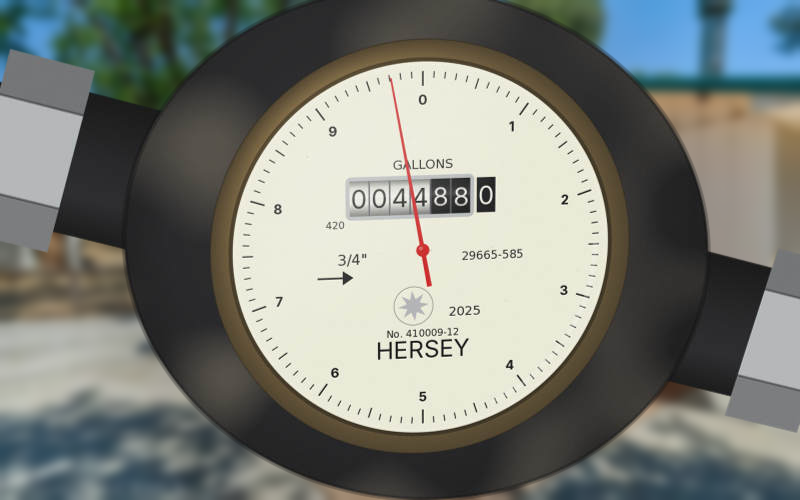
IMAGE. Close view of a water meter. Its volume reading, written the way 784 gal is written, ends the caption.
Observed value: 44879.7 gal
